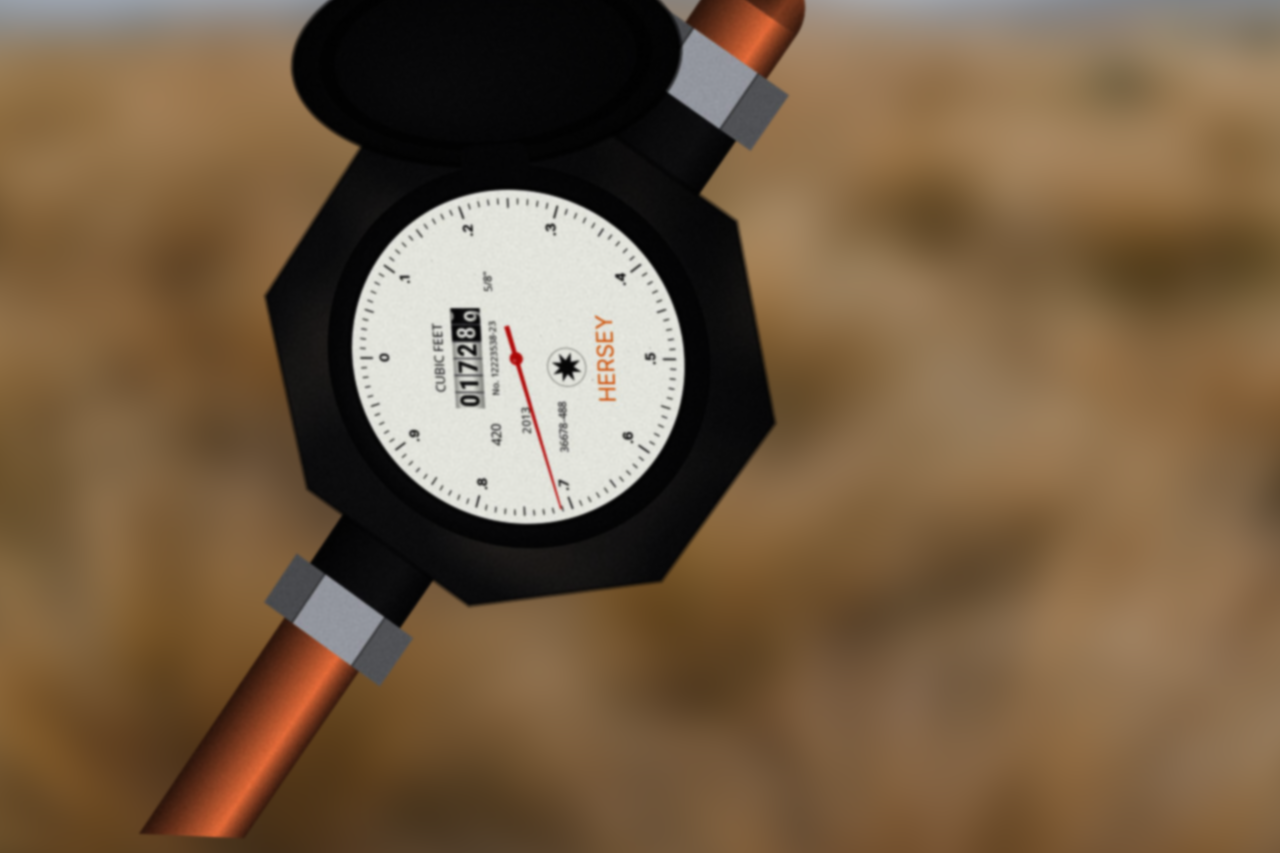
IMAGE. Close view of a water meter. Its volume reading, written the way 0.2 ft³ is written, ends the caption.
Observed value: 17288.71 ft³
